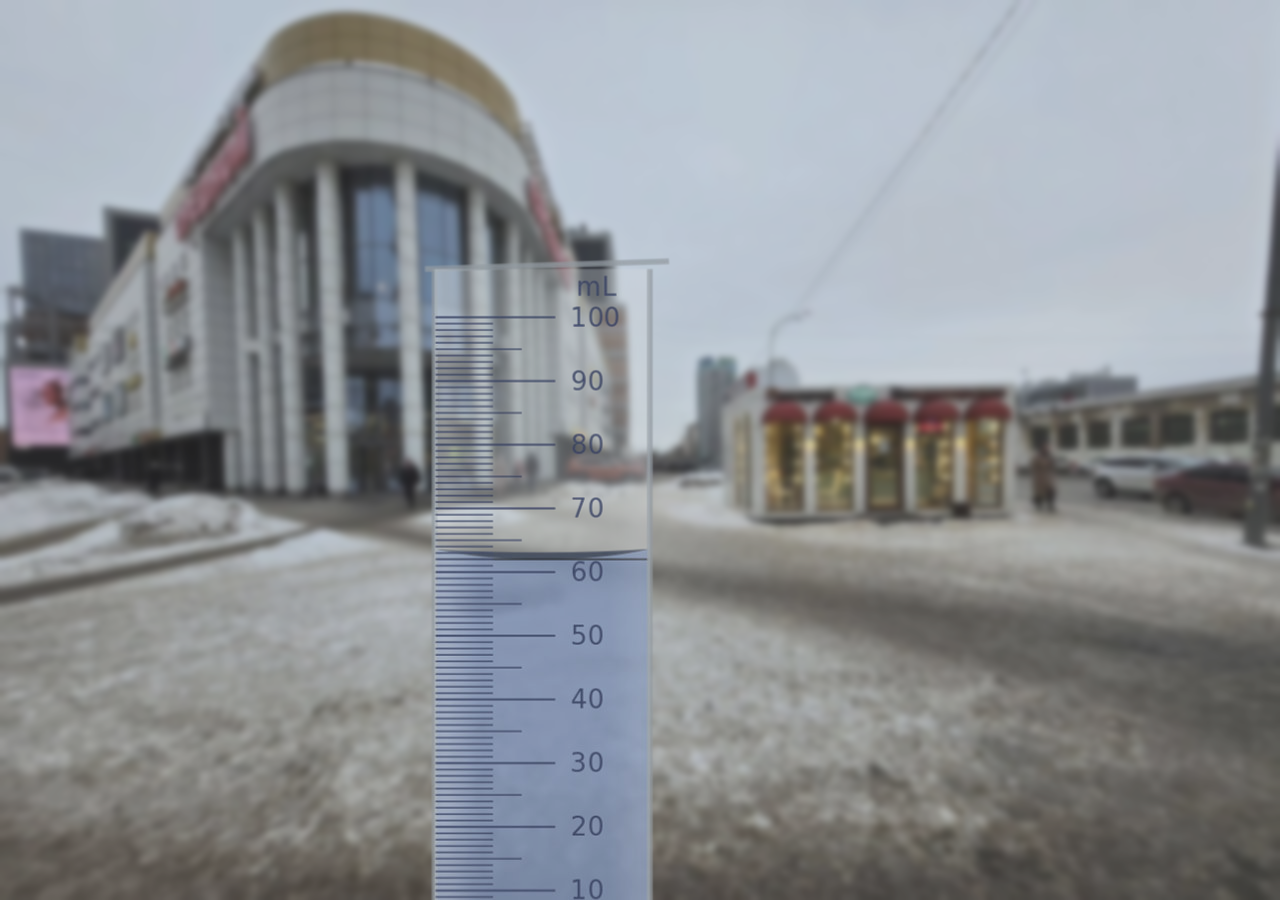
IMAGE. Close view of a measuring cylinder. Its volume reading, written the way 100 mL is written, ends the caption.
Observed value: 62 mL
